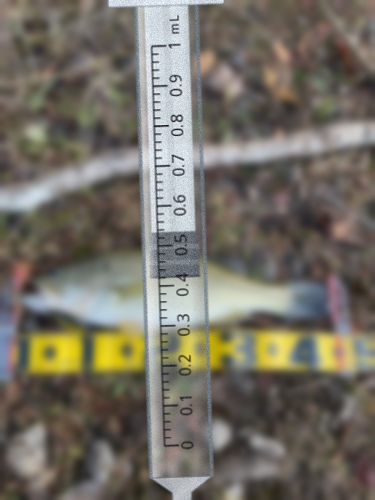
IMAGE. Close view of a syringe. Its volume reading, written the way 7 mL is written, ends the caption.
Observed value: 0.42 mL
